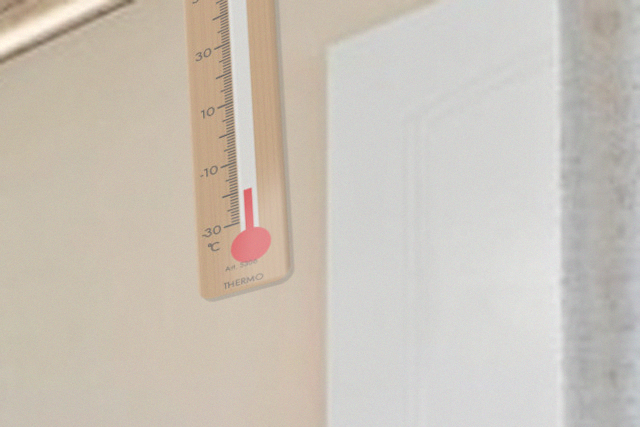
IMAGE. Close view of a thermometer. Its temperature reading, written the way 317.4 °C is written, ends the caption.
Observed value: -20 °C
